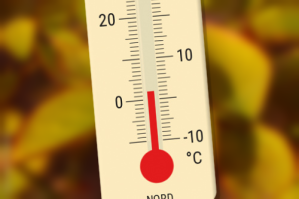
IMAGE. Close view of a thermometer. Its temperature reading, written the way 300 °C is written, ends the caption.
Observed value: 2 °C
